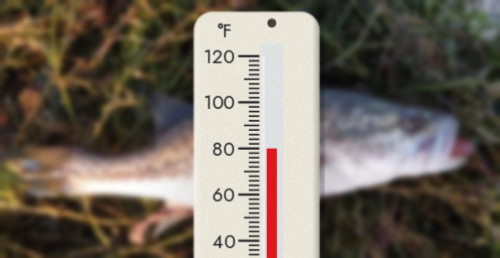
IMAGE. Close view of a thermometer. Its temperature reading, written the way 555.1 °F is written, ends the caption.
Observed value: 80 °F
